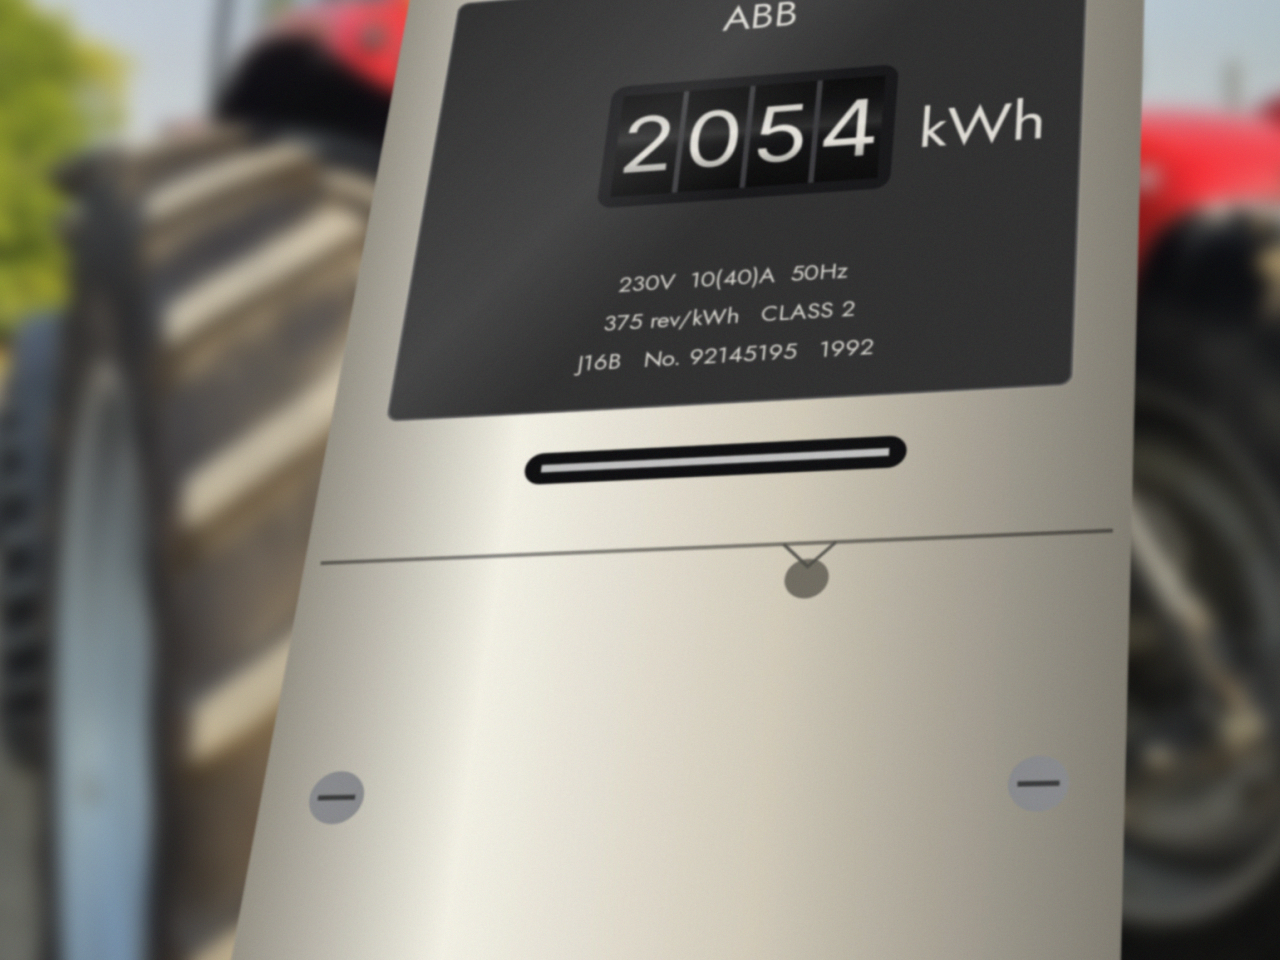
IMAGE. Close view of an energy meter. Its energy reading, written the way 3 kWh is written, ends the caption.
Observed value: 2054 kWh
